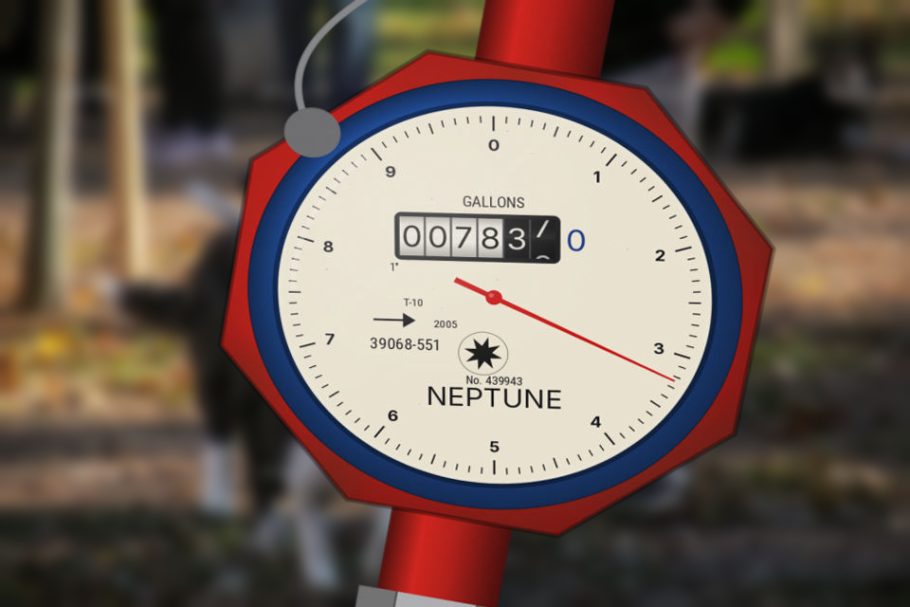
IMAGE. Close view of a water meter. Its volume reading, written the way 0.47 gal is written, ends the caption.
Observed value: 78373.2 gal
